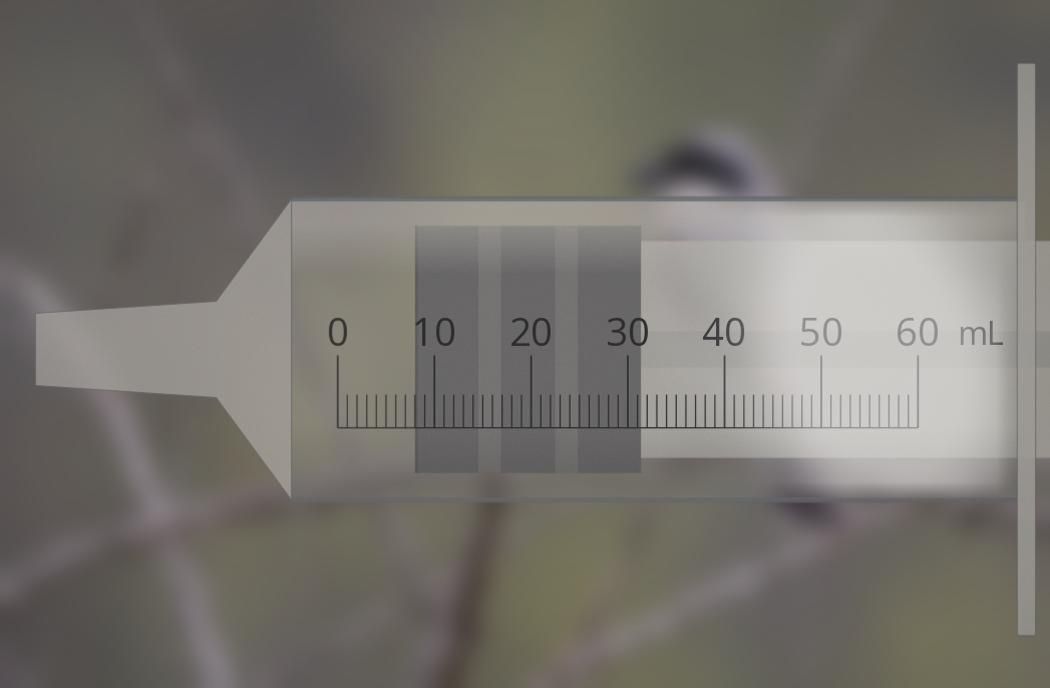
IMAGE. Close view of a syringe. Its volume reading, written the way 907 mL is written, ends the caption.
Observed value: 8 mL
